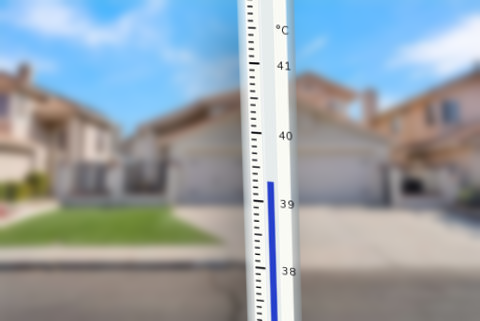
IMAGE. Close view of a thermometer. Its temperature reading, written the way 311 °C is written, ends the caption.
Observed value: 39.3 °C
